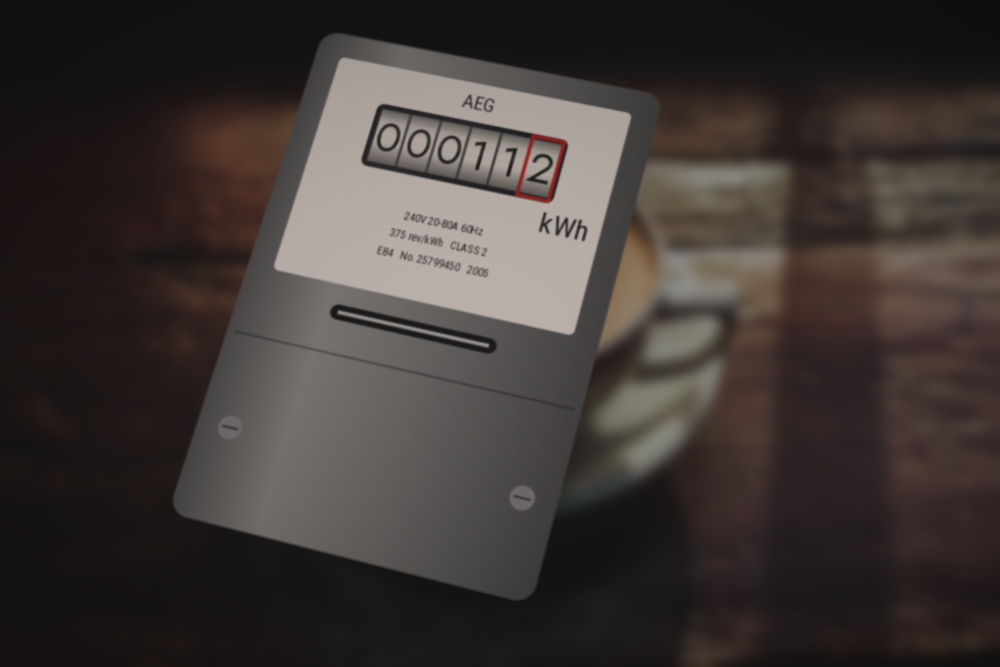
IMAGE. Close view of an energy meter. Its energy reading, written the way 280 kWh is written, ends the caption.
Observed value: 11.2 kWh
